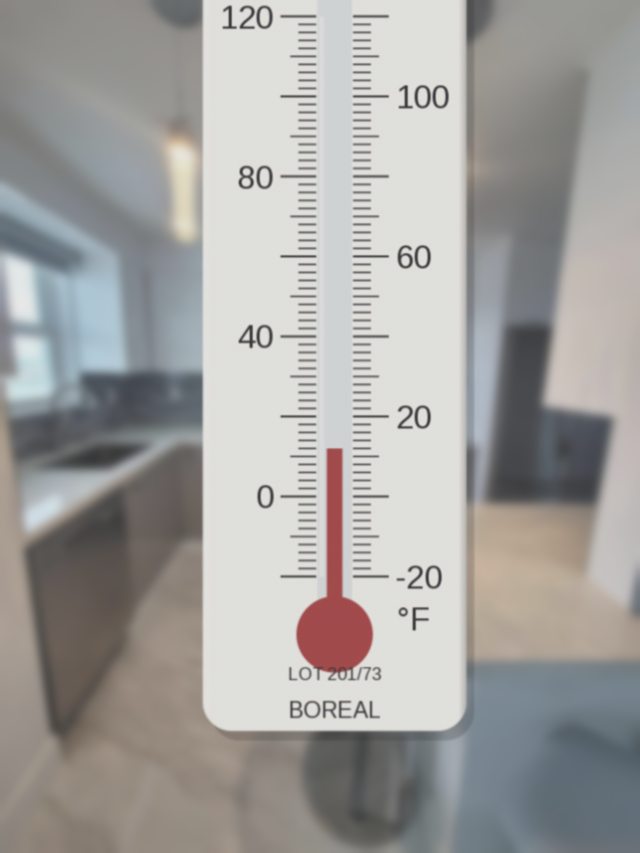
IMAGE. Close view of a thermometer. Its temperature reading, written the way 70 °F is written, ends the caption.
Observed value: 12 °F
